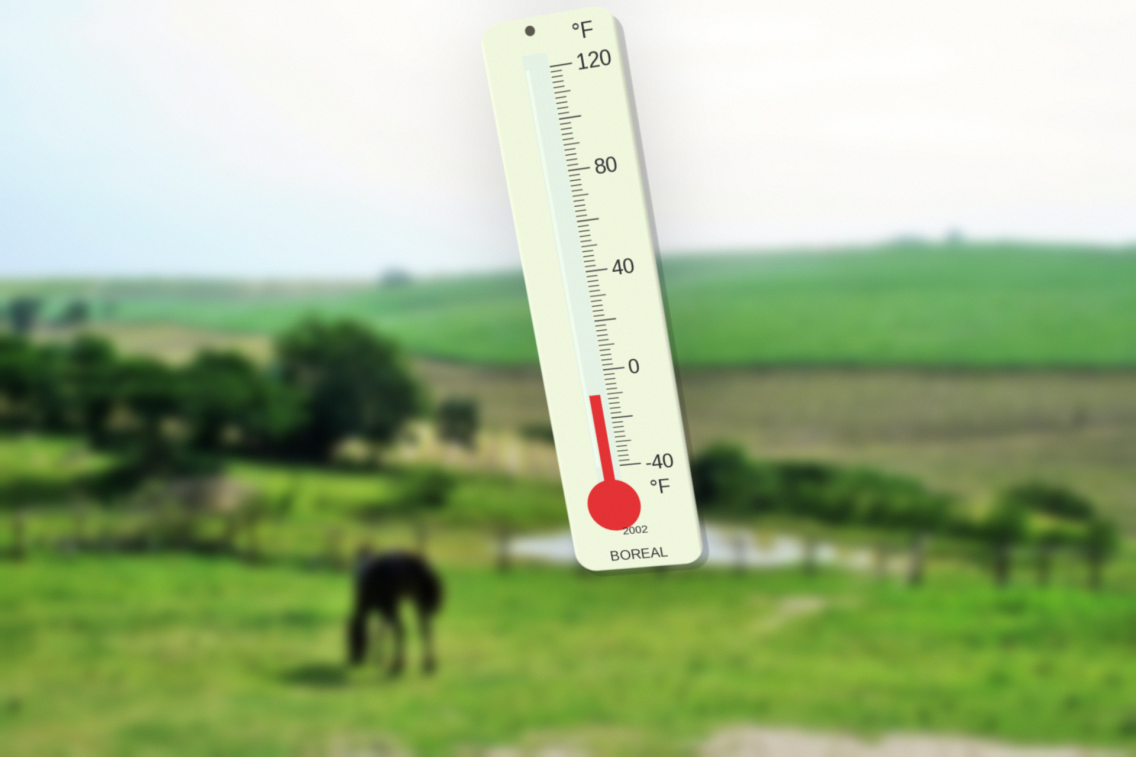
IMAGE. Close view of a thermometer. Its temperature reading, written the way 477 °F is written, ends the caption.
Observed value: -10 °F
